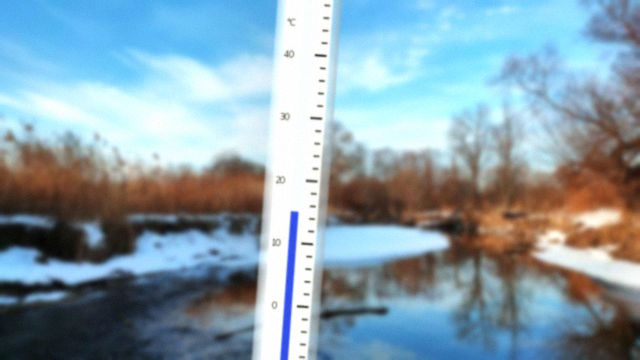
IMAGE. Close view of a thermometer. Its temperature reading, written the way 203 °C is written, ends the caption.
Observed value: 15 °C
